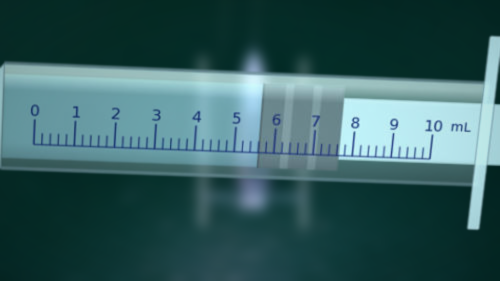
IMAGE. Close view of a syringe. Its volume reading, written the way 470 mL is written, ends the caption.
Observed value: 5.6 mL
